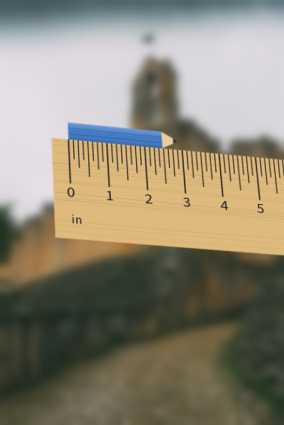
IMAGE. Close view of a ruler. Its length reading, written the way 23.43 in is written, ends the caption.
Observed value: 2.875 in
